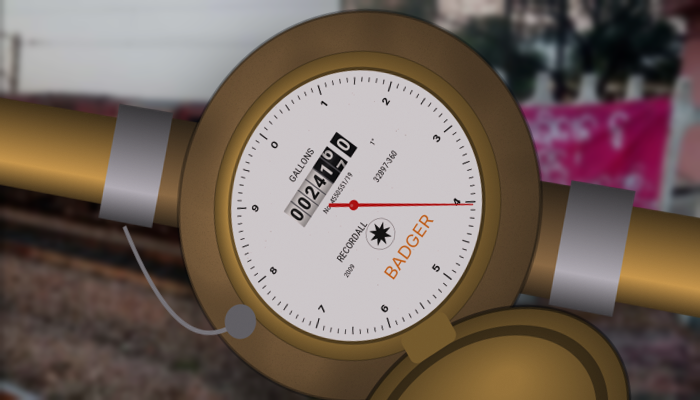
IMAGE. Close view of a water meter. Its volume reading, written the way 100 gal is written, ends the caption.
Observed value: 24164.0 gal
